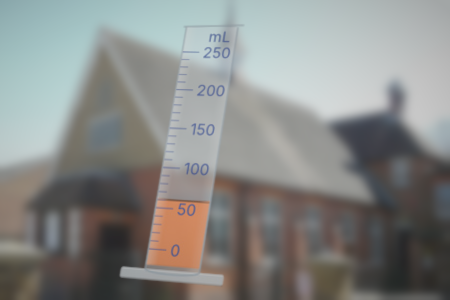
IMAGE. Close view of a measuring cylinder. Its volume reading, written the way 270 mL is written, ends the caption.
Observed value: 60 mL
